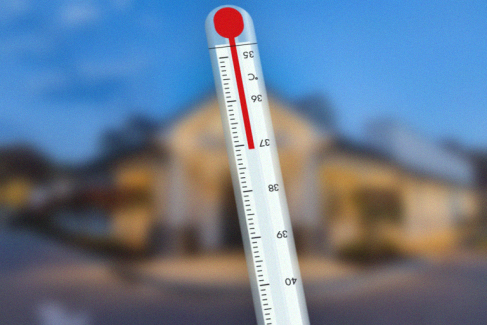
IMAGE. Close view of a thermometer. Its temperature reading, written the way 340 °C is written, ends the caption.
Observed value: 37.1 °C
